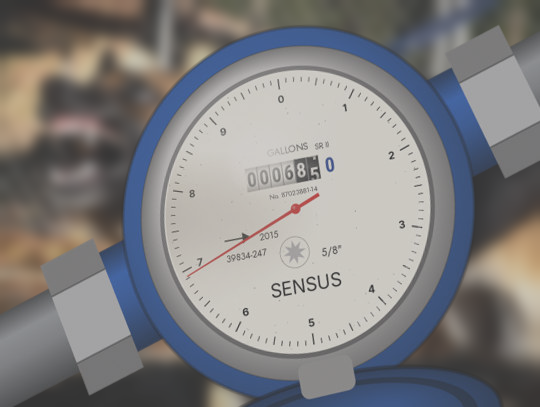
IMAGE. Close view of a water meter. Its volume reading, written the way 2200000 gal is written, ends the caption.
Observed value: 6846.9 gal
